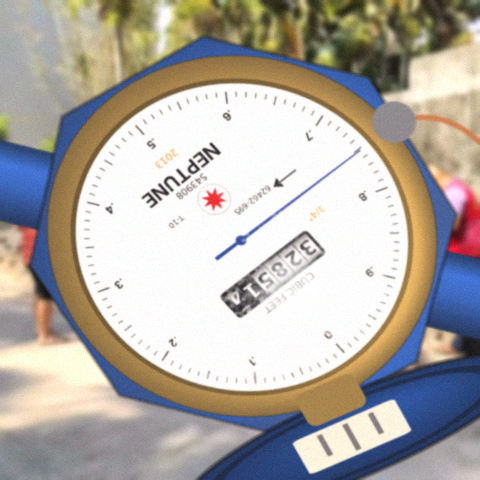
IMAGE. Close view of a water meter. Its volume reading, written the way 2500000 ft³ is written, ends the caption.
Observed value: 328513.75 ft³
